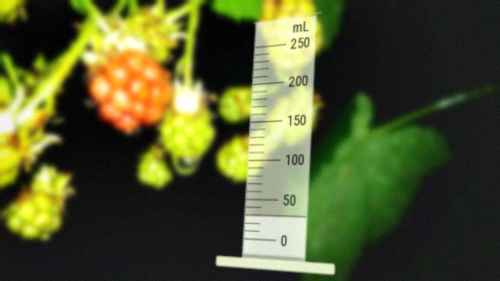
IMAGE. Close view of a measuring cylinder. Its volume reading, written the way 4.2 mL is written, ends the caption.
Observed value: 30 mL
